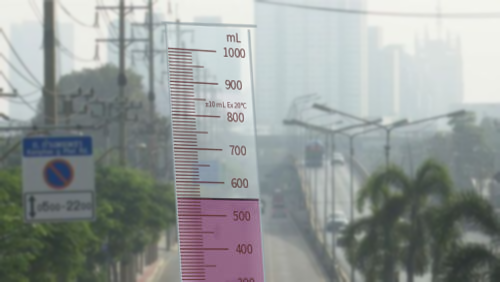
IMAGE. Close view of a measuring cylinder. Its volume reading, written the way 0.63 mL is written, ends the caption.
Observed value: 550 mL
